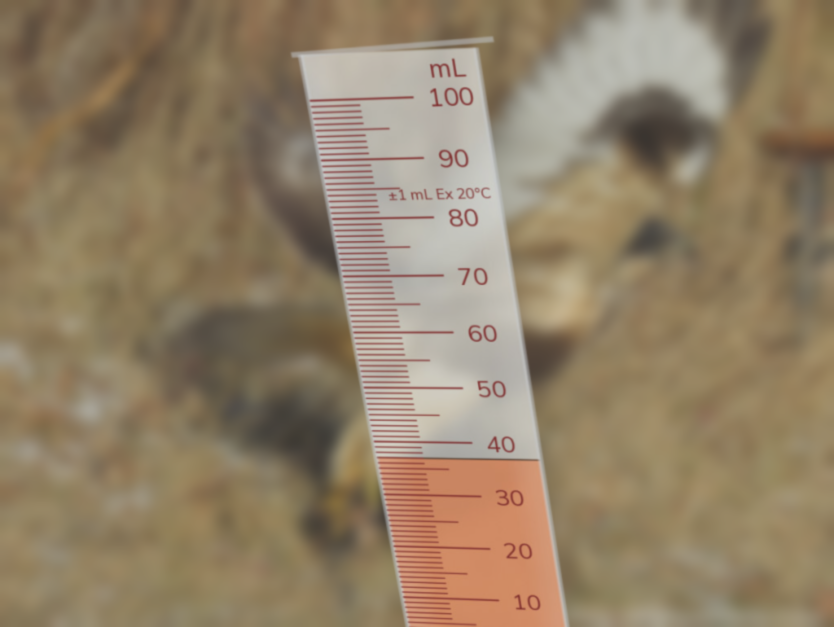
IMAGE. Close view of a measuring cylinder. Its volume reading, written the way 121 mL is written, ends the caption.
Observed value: 37 mL
